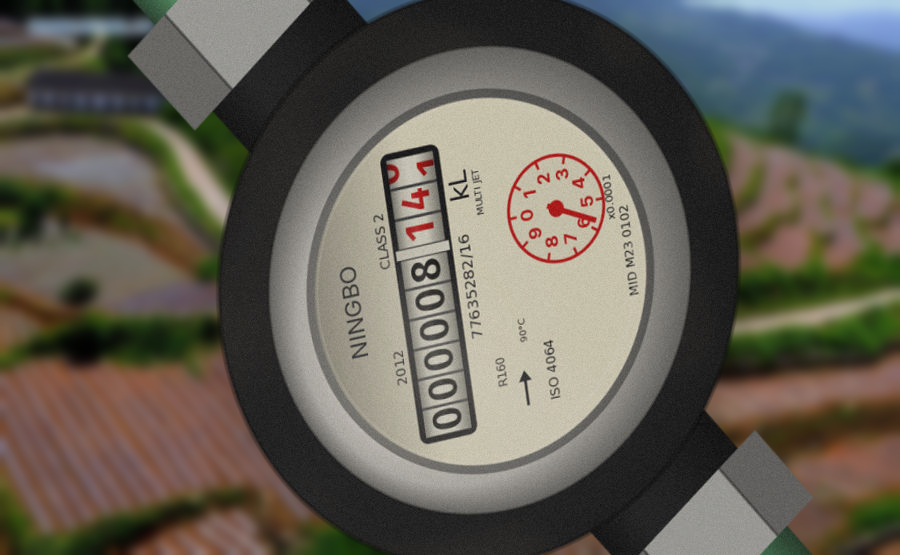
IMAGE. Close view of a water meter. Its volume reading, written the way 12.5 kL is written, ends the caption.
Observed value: 8.1405 kL
